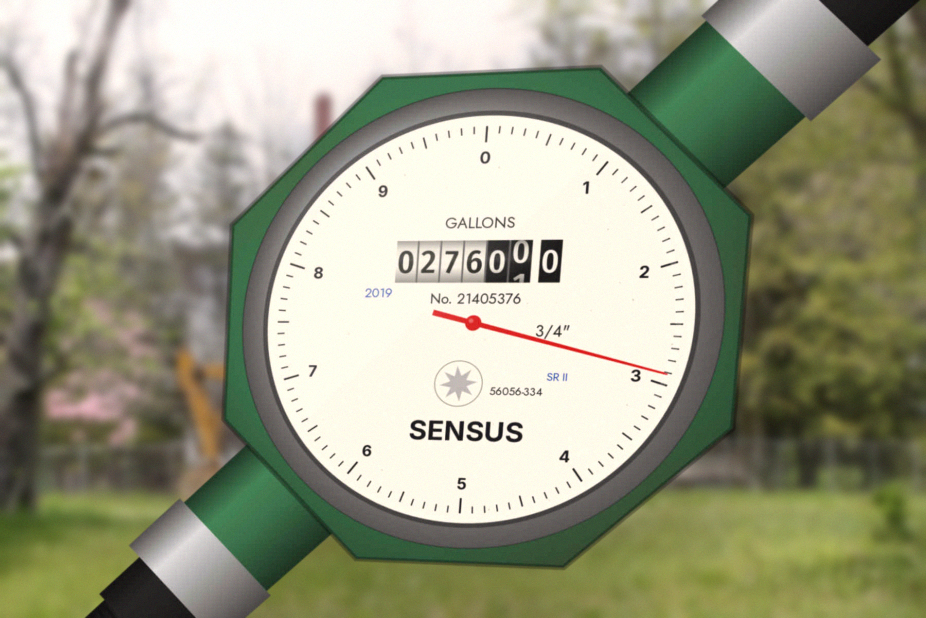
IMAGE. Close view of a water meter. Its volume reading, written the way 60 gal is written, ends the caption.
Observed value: 276002.9 gal
